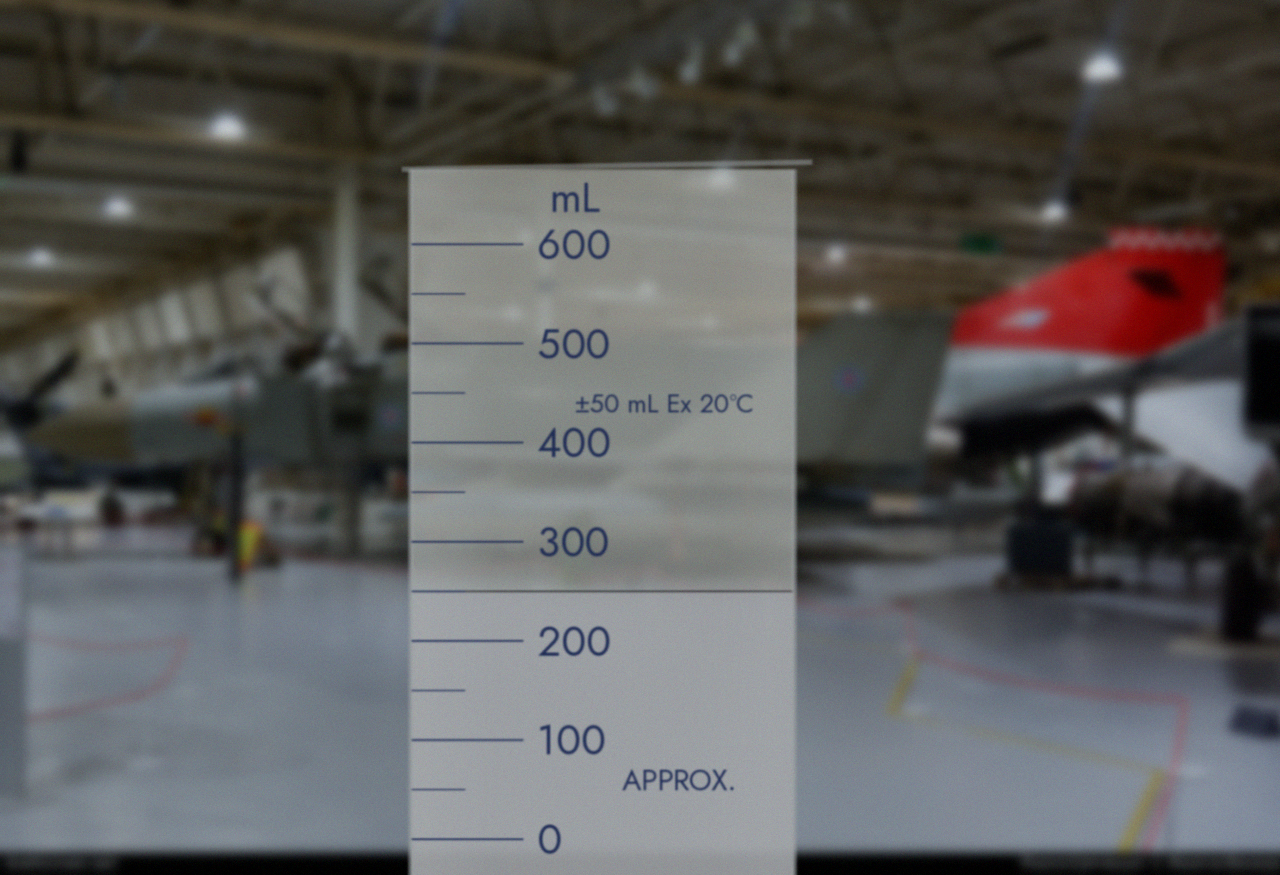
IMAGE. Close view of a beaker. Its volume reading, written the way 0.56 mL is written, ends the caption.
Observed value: 250 mL
